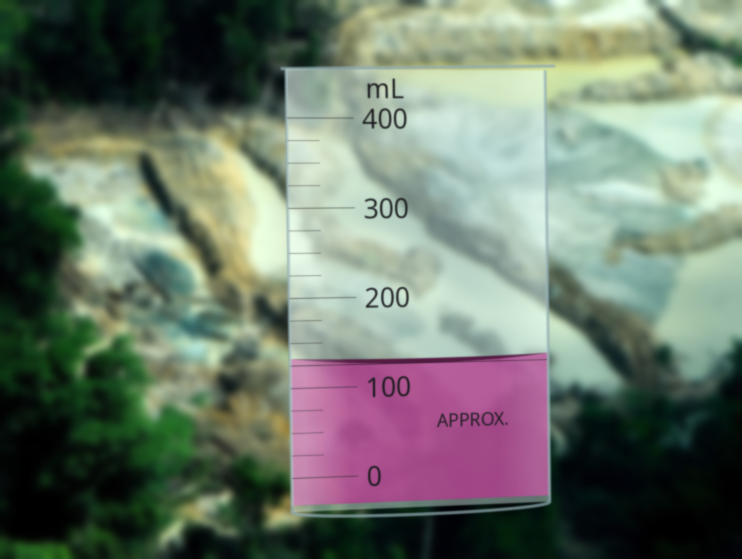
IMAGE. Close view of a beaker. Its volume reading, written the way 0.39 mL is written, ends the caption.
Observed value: 125 mL
